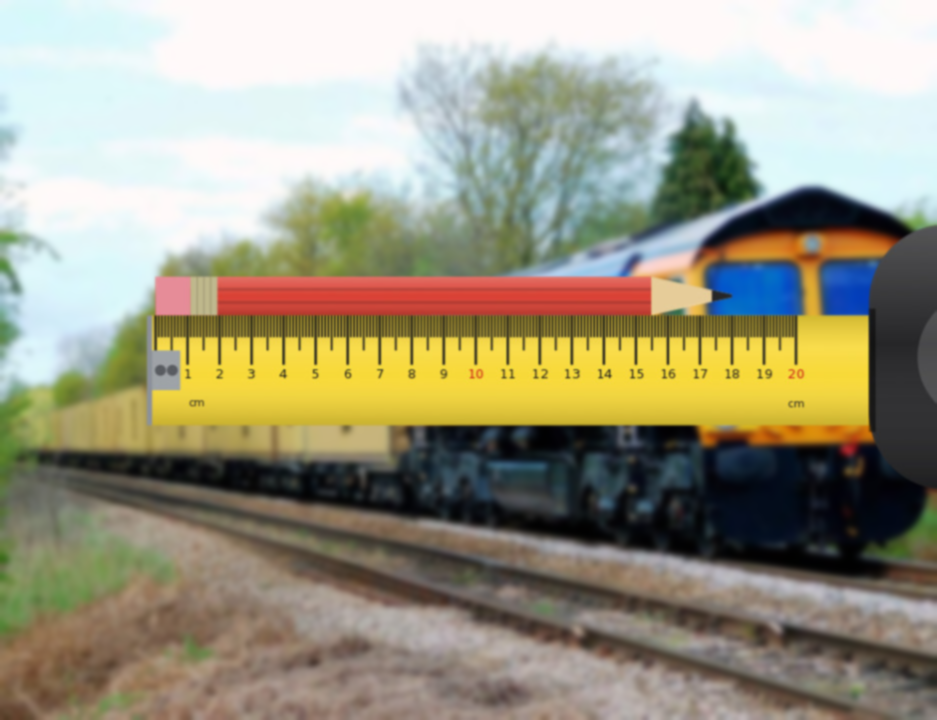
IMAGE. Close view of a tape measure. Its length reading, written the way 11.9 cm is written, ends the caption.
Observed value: 18 cm
